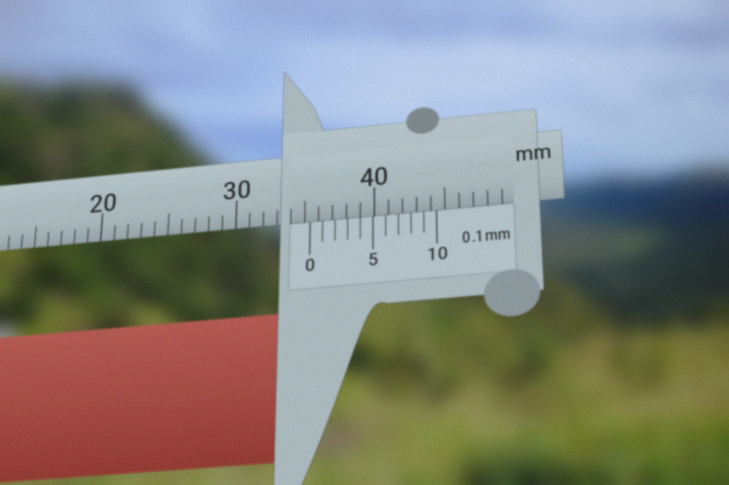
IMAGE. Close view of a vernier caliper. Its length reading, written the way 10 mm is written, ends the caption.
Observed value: 35.4 mm
